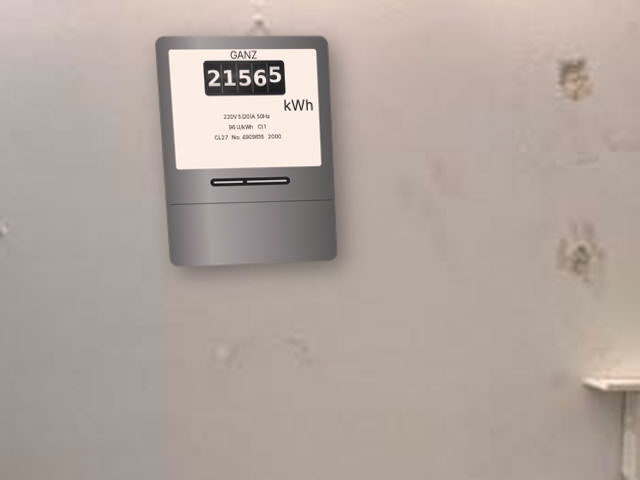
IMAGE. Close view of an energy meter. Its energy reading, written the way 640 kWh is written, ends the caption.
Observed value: 21565 kWh
